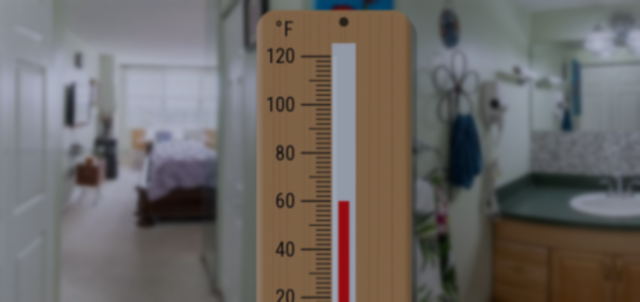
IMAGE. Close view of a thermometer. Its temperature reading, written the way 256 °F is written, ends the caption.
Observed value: 60 °F
